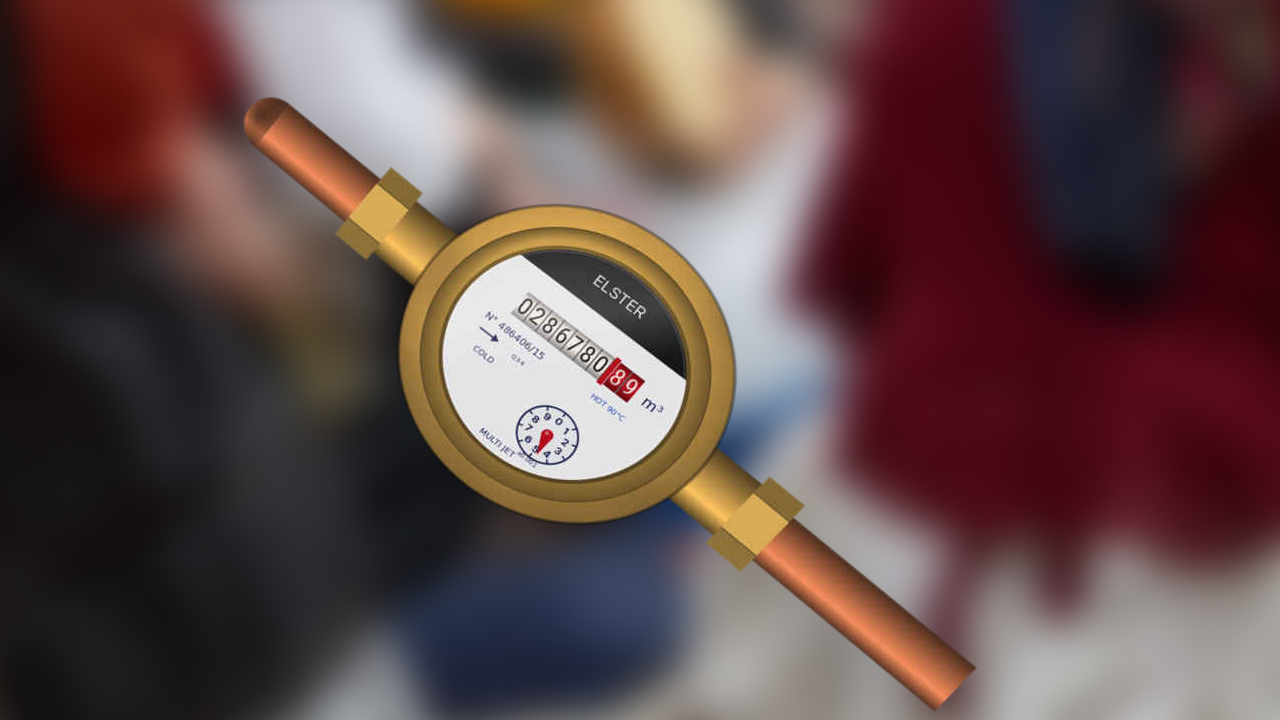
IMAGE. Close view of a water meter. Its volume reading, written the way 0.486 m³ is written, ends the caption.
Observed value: 286780.894 m³
